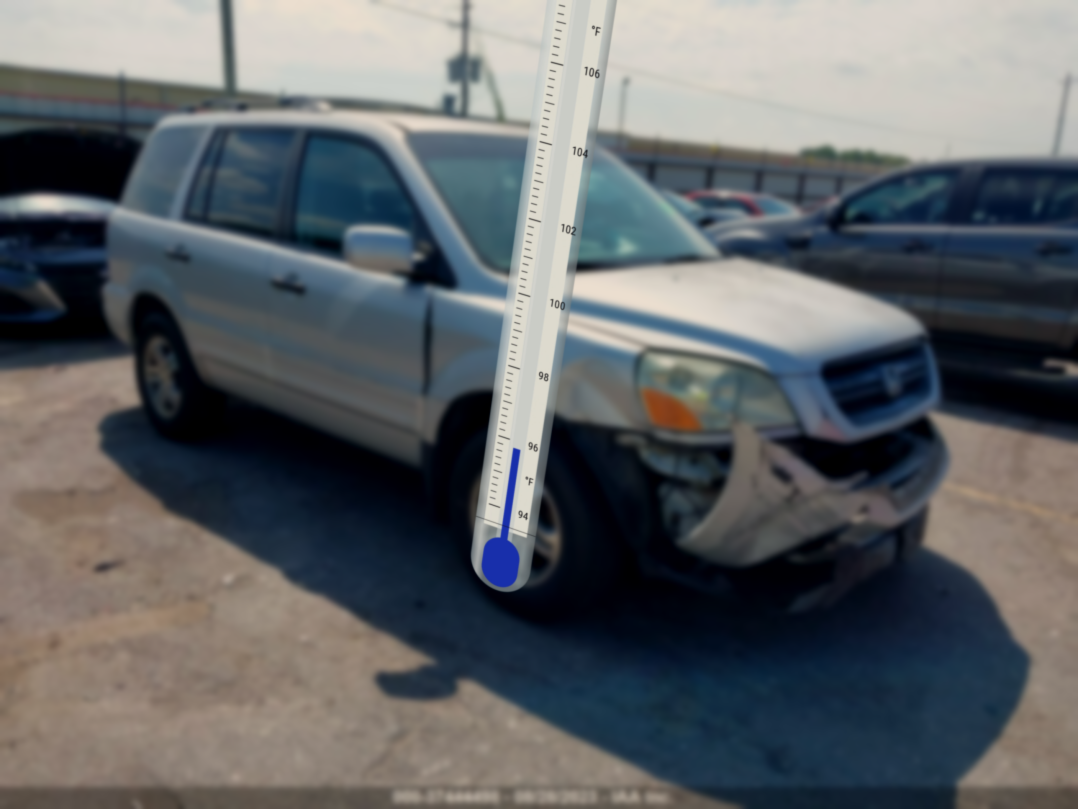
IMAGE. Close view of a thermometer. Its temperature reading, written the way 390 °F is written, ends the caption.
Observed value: 95.8 °F
